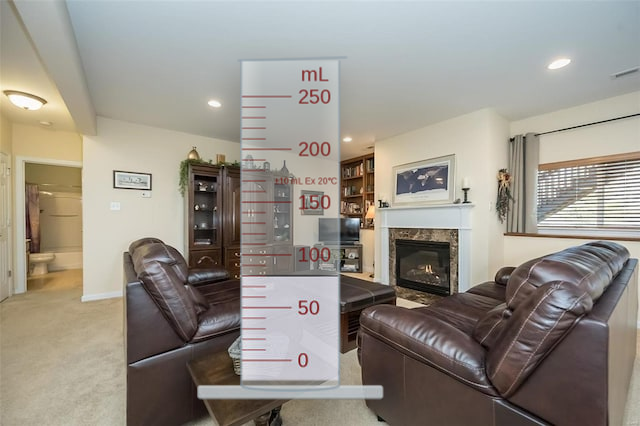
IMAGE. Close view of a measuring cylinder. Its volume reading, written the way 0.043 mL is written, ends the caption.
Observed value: 80 mL
